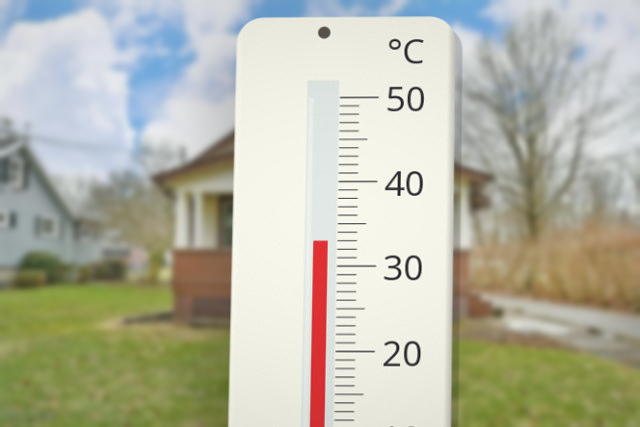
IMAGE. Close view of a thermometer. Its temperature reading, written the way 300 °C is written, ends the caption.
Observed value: 33 °C
